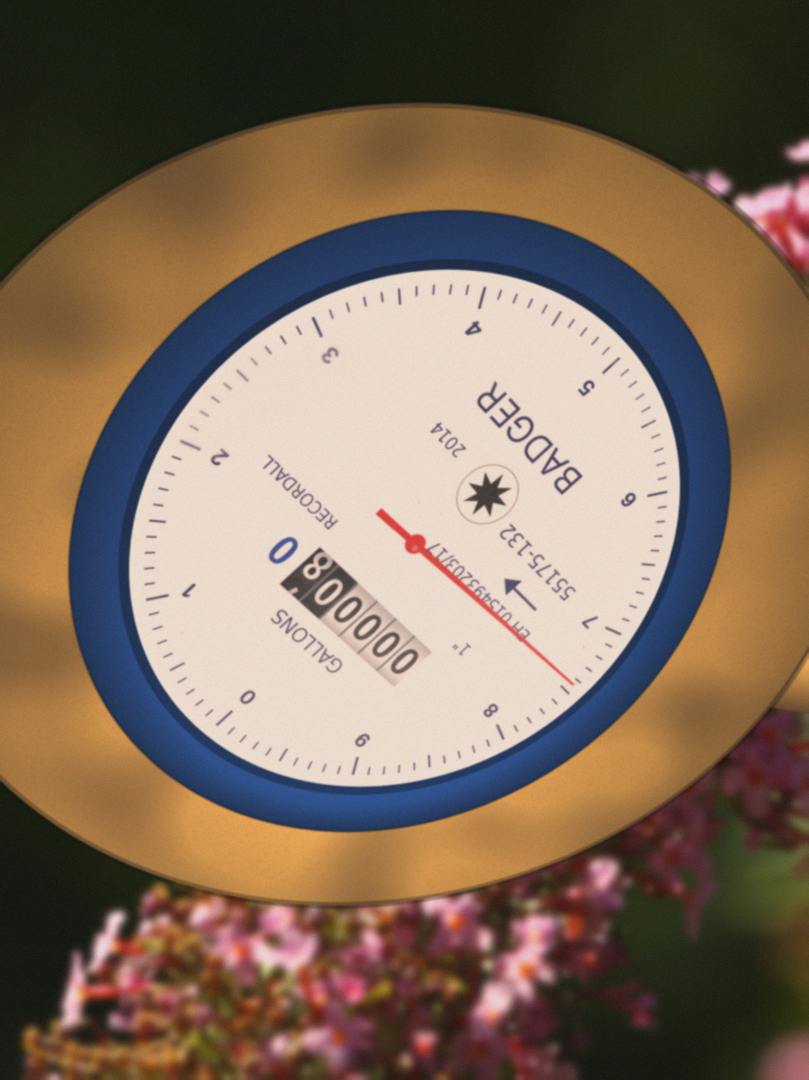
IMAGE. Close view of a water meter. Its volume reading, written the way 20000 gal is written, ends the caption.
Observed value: 77.4 gal
